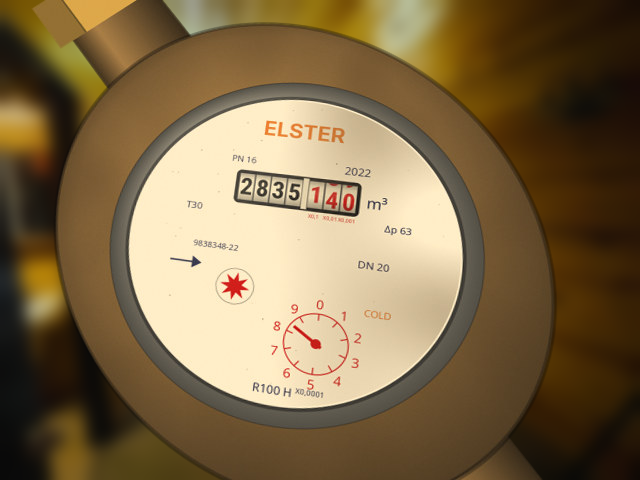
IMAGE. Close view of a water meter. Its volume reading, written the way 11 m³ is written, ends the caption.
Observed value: 2835.1398 m³
